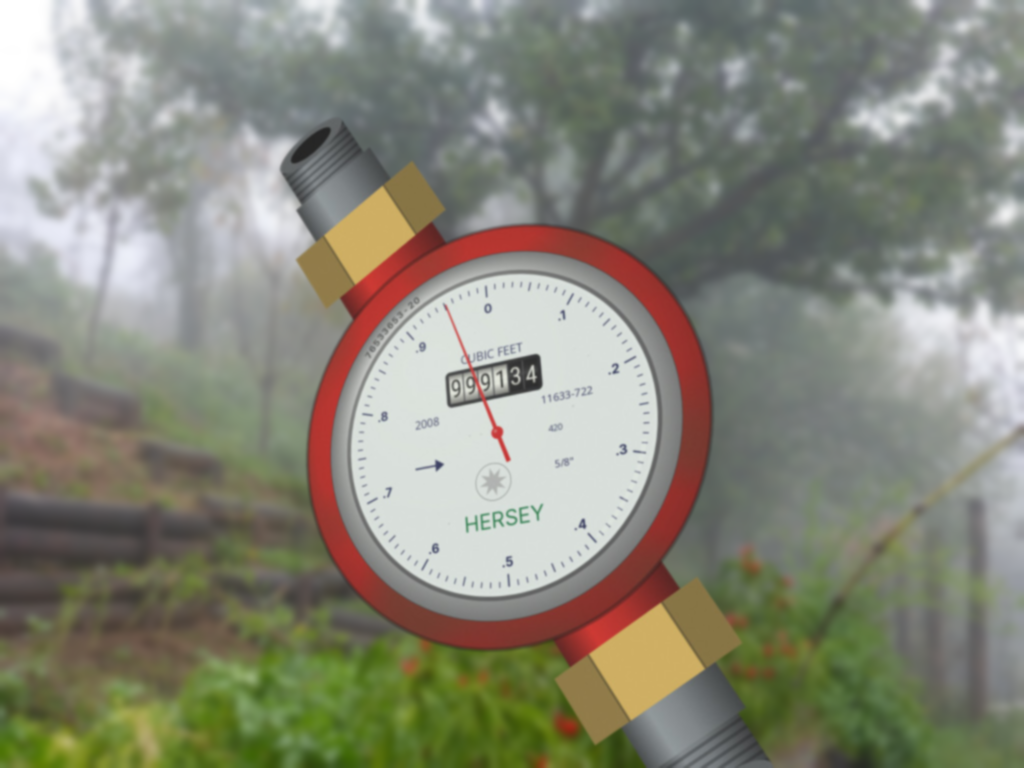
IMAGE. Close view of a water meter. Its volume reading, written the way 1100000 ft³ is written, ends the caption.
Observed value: 999133.95 ft³
